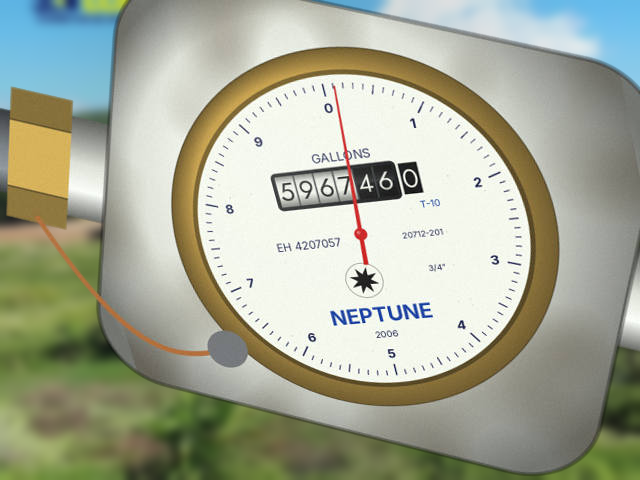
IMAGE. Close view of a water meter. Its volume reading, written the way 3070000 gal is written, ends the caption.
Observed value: 5967460.1 gal
